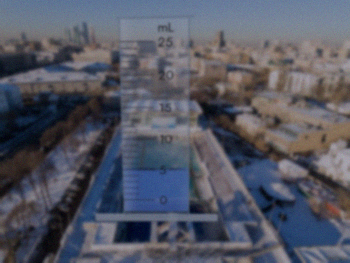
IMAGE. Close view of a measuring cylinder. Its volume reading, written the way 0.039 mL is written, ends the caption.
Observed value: 5 mL
